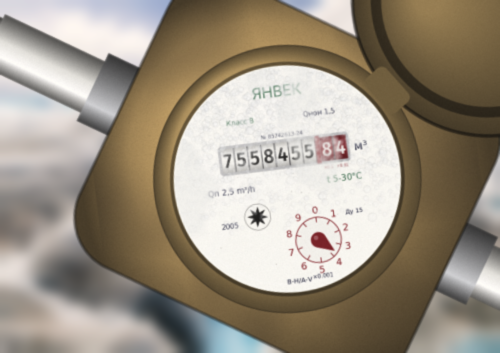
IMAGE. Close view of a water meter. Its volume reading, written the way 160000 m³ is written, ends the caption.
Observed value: 7558455.843 m³
